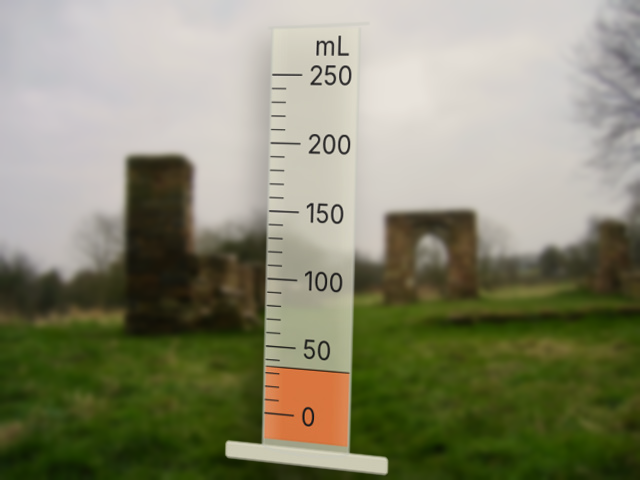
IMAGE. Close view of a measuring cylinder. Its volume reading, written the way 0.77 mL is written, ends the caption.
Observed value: 35 mL
